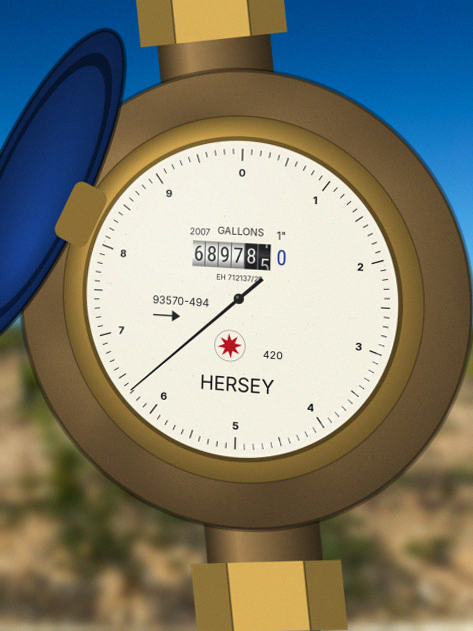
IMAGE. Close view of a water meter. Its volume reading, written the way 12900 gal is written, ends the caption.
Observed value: 6897846.3 gal
